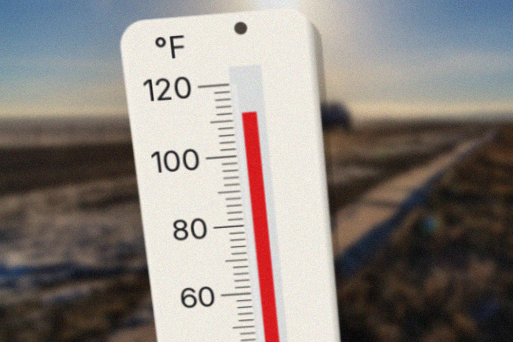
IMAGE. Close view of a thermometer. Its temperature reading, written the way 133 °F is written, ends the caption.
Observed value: 112 °F
